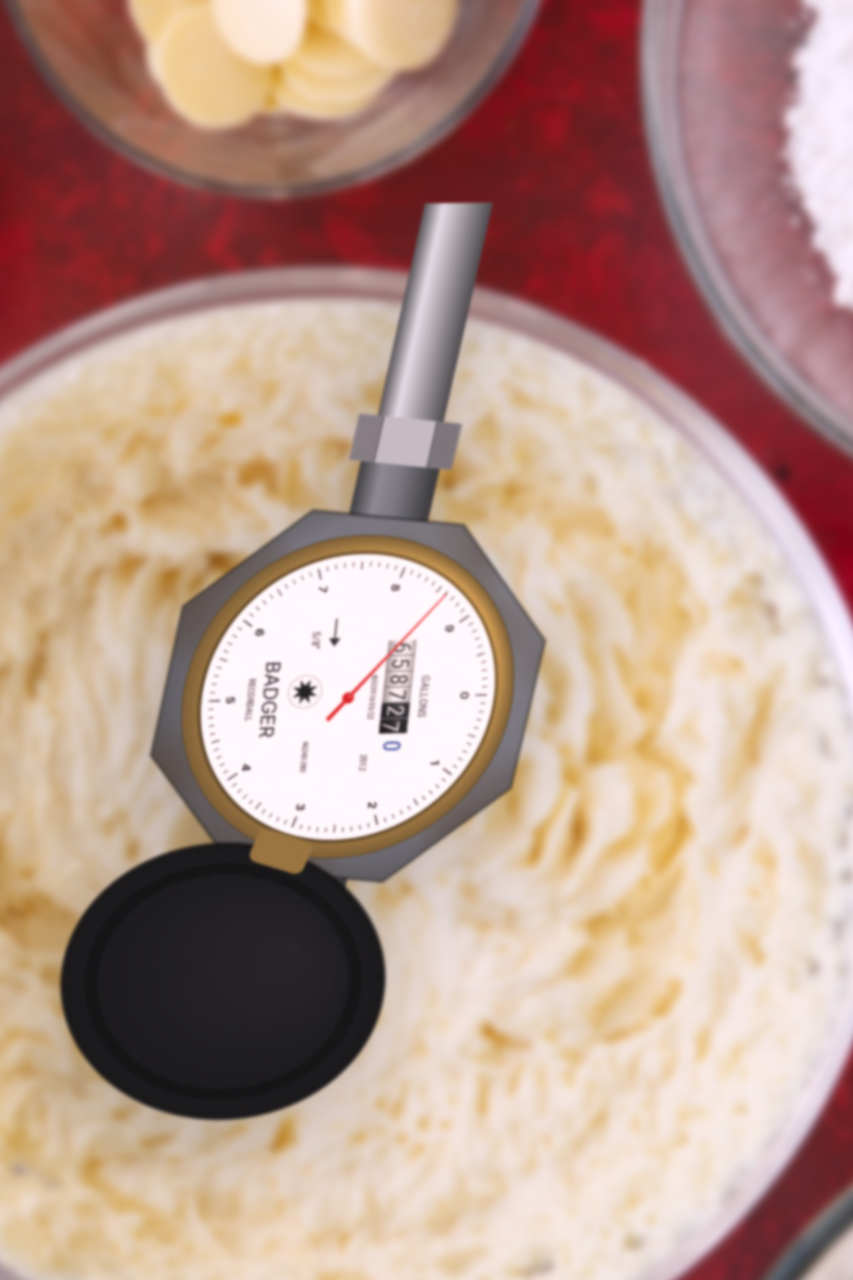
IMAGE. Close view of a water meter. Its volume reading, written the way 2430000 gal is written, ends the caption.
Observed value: 6587268.6 gal
